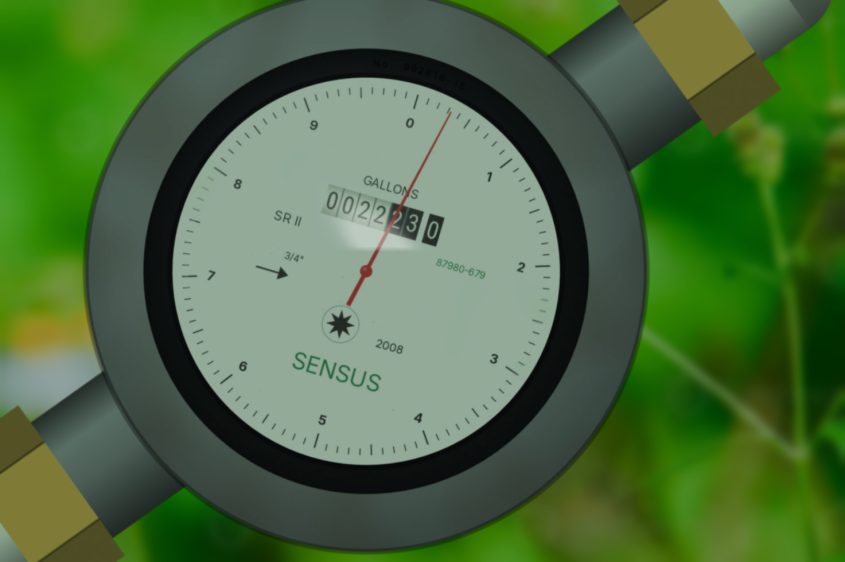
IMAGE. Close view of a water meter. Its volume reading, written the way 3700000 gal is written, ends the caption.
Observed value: 22230.3 gal
